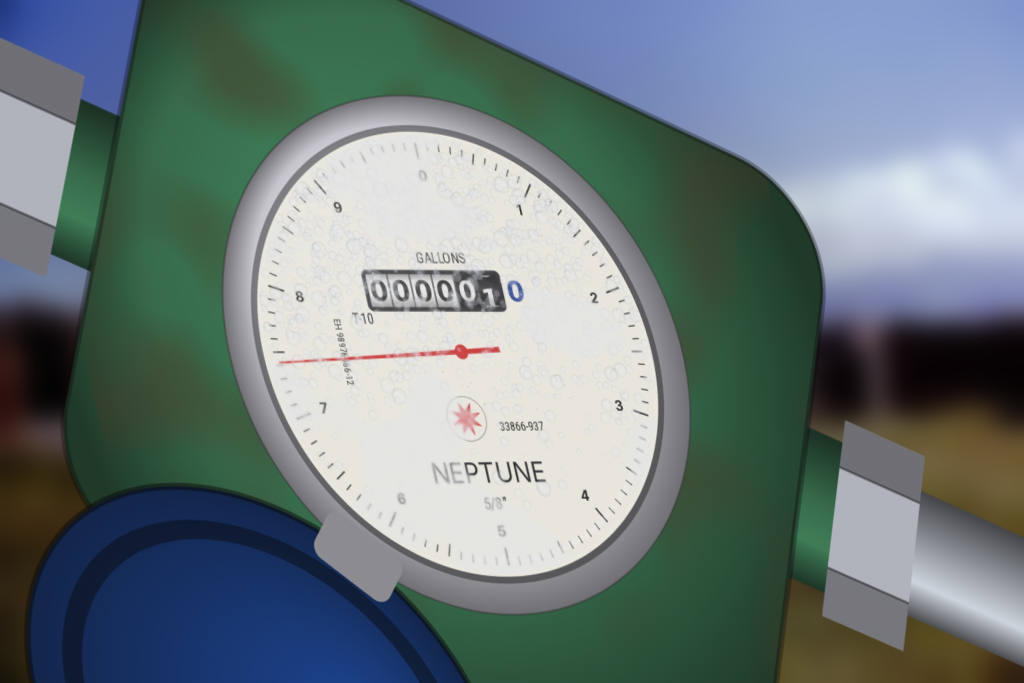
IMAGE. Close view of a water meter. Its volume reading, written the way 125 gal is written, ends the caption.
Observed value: 7.4 gal
